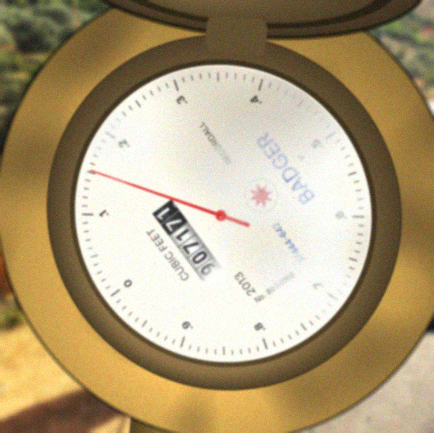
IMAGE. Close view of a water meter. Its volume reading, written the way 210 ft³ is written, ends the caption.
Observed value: 907171.15 ft³
